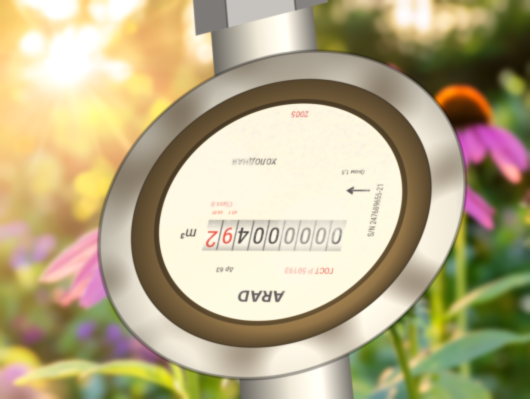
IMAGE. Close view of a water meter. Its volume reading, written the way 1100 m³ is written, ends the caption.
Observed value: 4.92 m³
